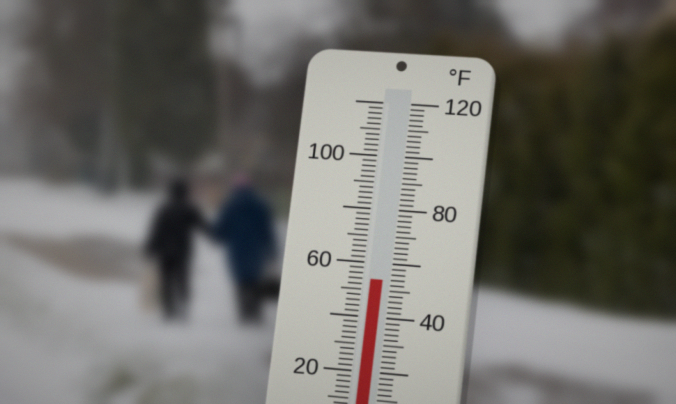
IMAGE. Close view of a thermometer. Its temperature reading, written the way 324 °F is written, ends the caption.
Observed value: 54 °F
